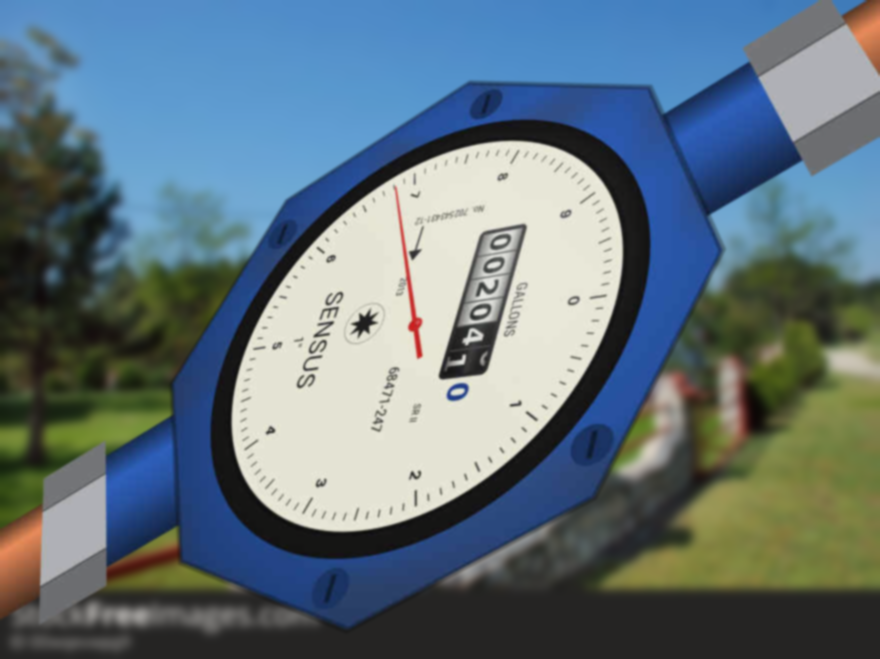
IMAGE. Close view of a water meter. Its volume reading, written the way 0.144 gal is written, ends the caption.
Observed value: 20406.8 gal
